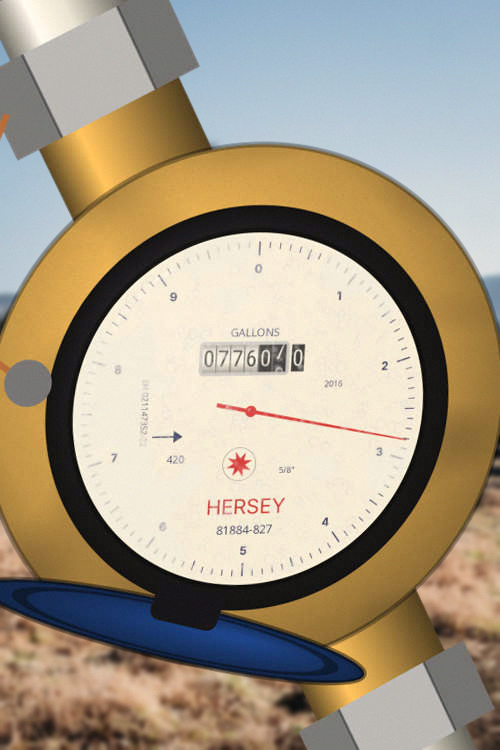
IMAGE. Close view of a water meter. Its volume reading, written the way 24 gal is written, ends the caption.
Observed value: 776072.8 gal
